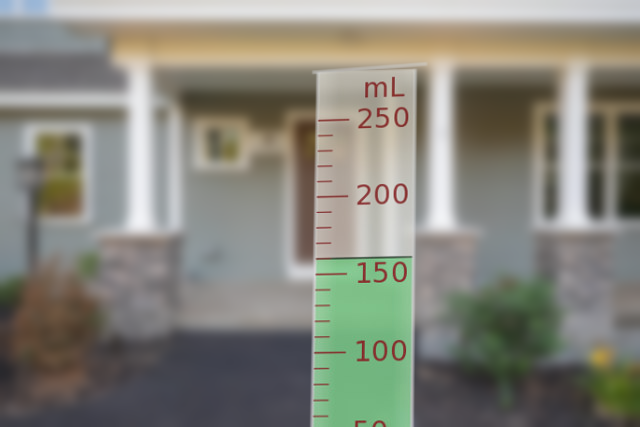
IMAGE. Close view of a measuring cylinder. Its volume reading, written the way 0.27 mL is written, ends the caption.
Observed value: 160 mL
